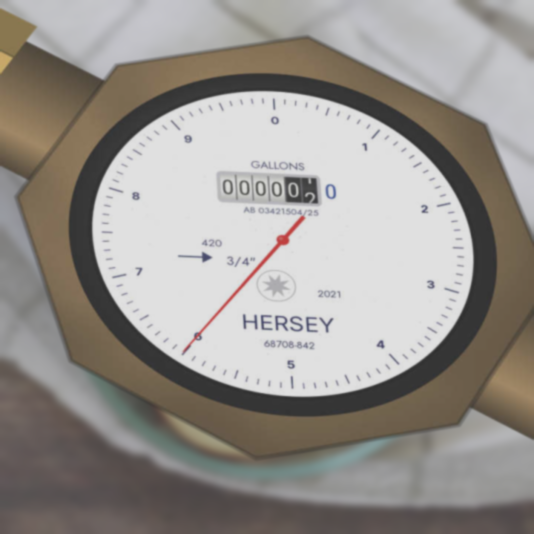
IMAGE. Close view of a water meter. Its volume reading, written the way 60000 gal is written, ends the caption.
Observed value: 16.0 gal
